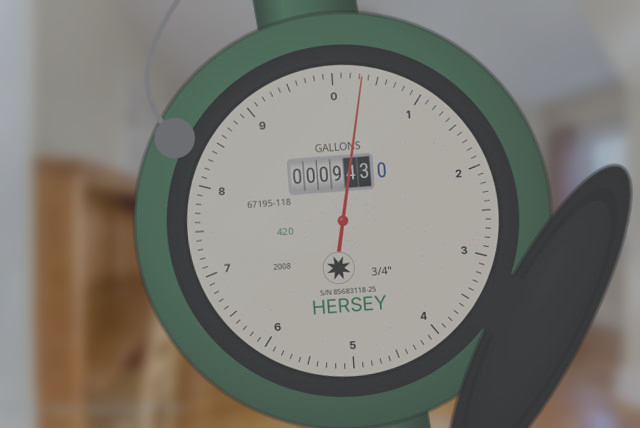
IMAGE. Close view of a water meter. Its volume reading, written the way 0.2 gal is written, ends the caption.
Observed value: 9430.3 gal
